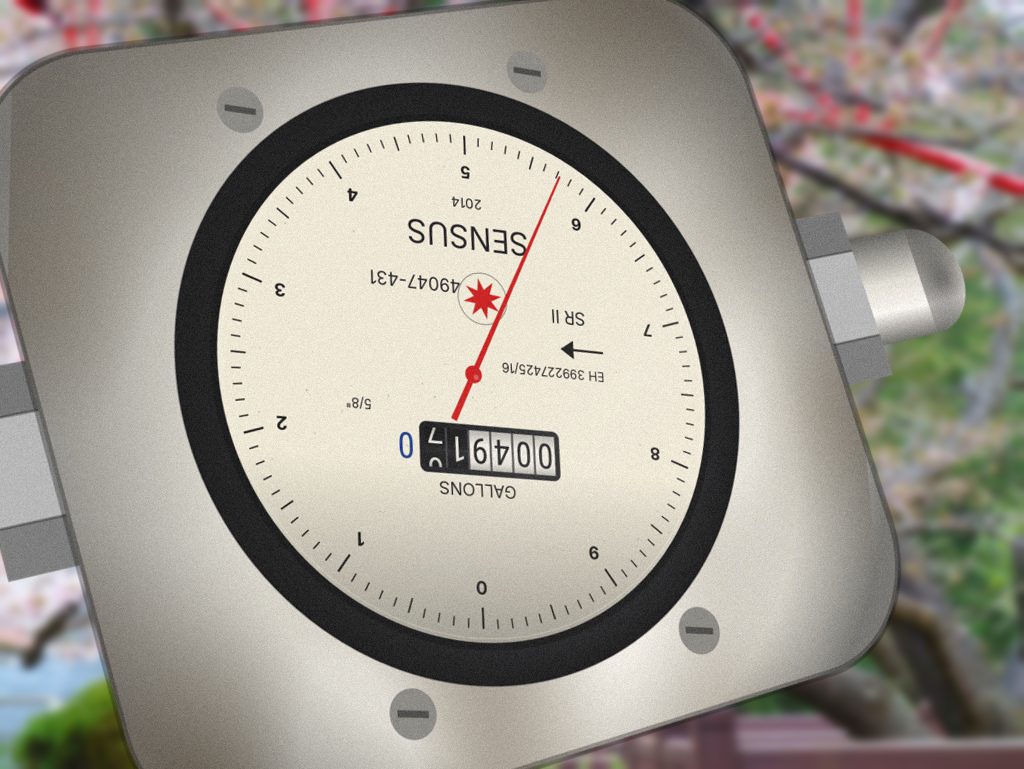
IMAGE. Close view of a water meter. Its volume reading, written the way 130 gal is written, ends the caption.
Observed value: 49165.7 gal
